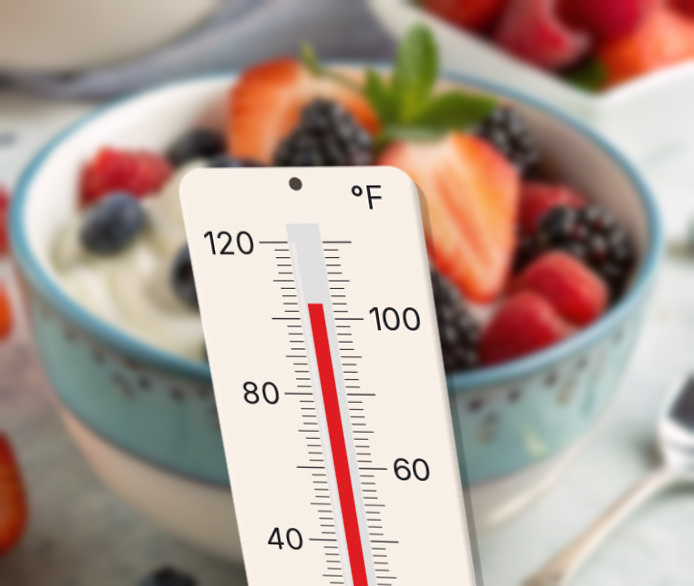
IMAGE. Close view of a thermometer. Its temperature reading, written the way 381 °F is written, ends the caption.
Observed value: 104 °F
